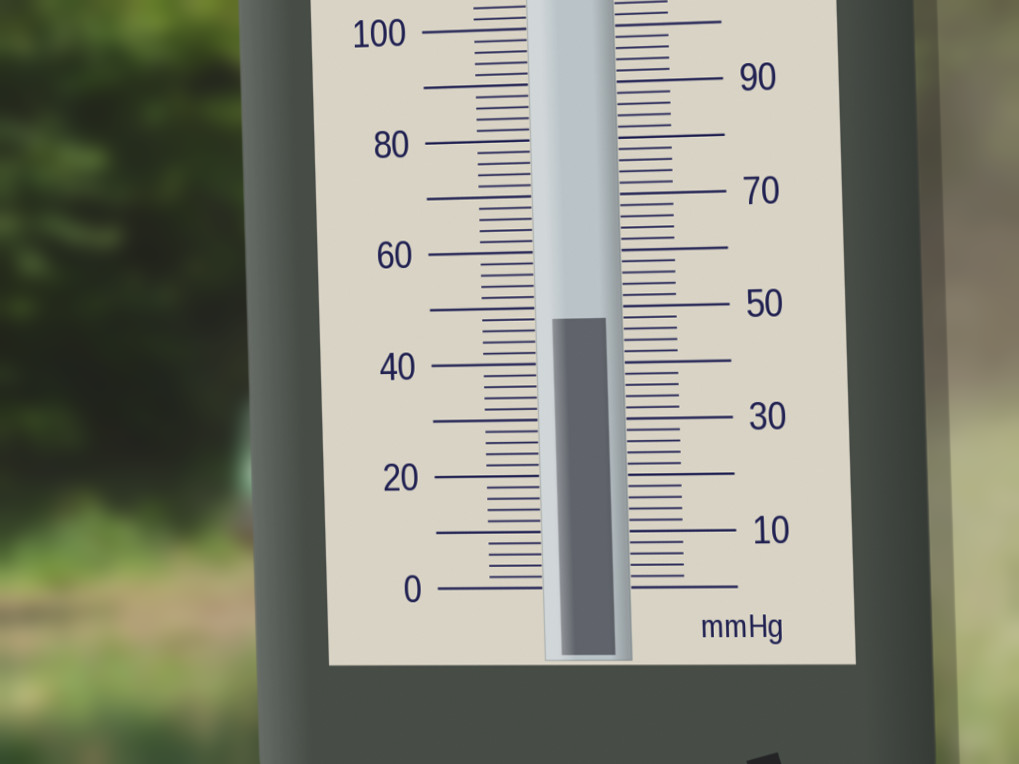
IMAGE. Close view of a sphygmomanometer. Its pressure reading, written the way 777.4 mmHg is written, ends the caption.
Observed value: 48 mmHg
